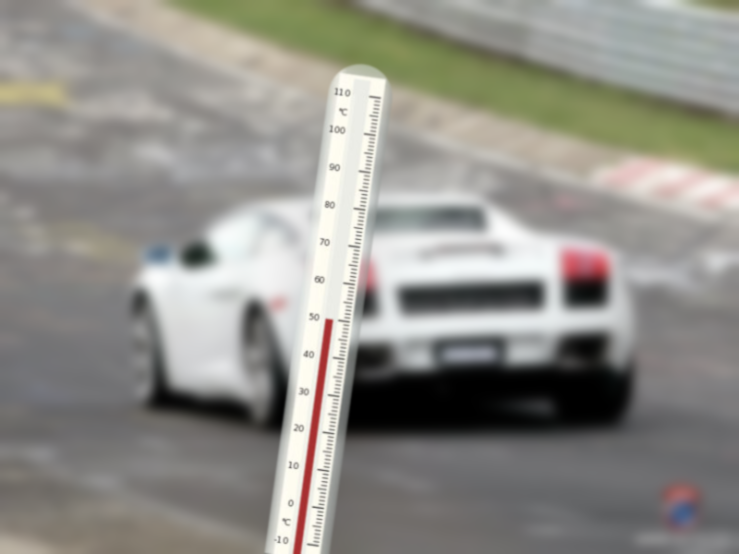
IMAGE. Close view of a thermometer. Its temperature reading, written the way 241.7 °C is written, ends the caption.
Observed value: 50 °C
